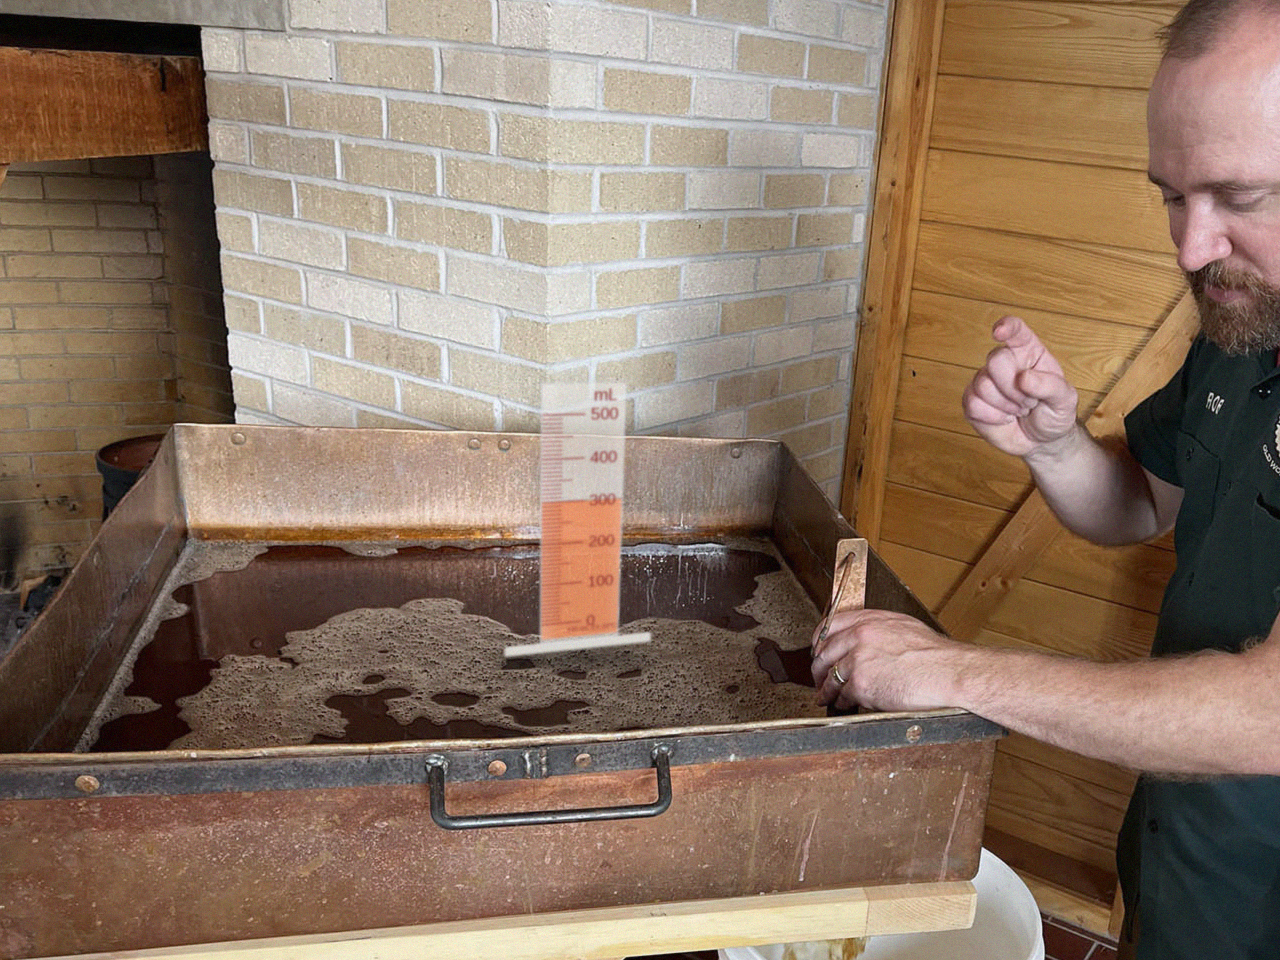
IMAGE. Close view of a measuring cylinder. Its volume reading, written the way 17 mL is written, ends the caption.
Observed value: 300 mL
